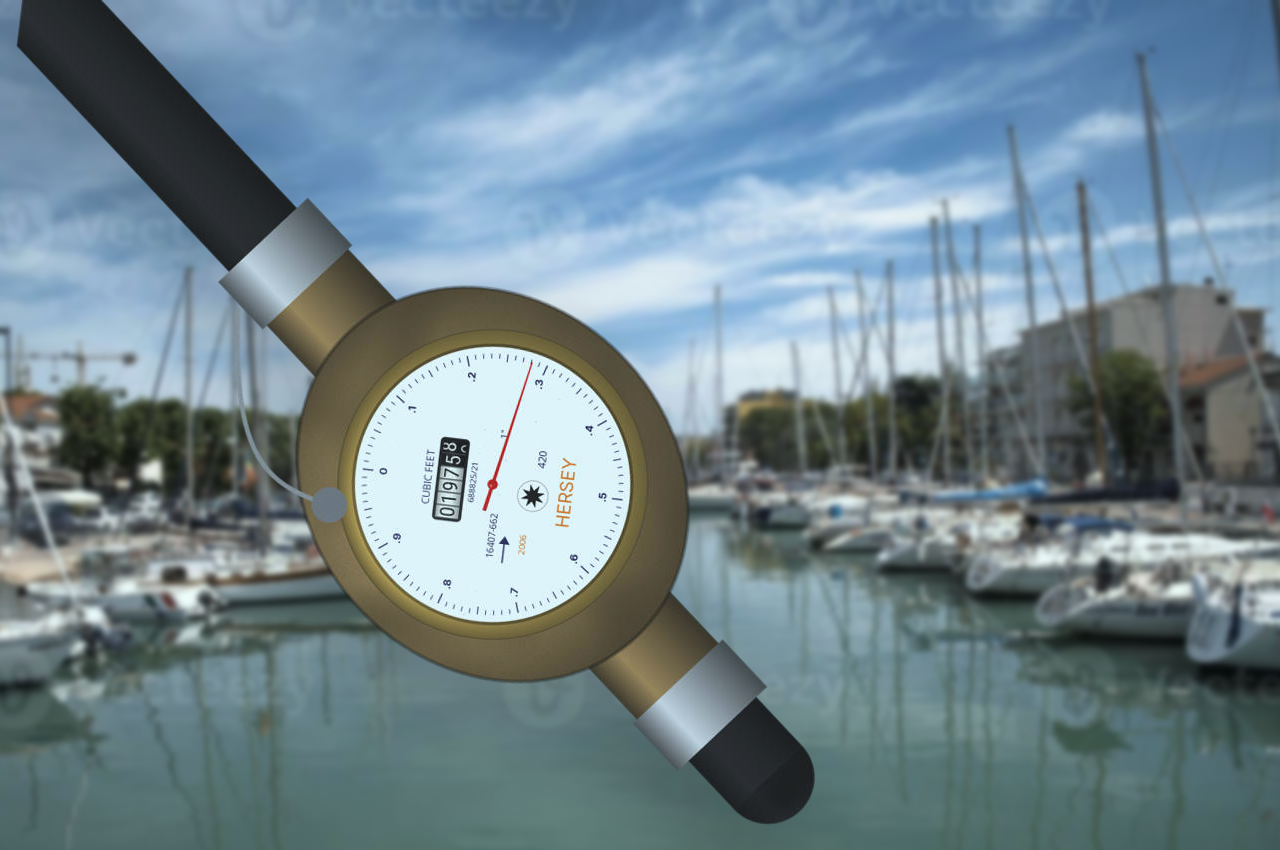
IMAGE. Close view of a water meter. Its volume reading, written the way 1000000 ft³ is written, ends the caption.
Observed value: 19758.28 ft³
